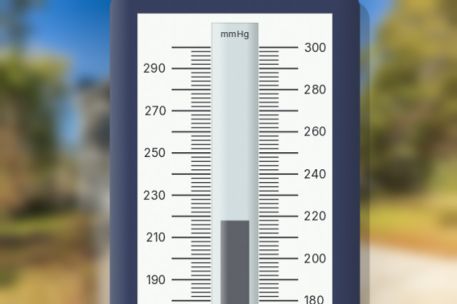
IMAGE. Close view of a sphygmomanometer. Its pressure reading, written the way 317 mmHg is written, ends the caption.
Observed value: 218 mmHg
